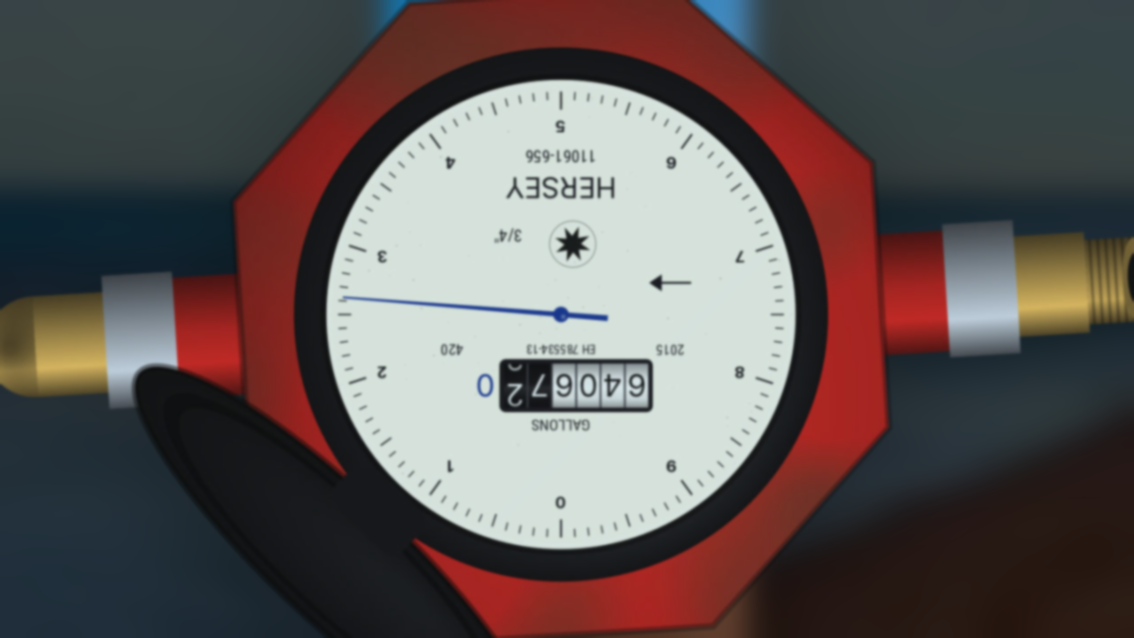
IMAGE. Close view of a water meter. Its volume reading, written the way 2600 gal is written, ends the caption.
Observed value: 6406722.6 gal
